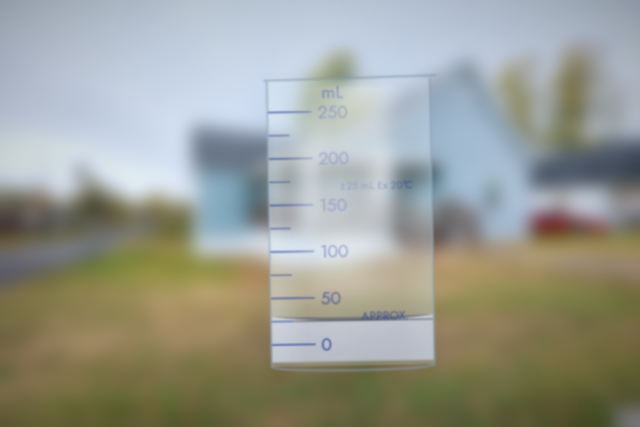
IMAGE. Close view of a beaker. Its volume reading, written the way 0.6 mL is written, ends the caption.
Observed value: 25 mL
